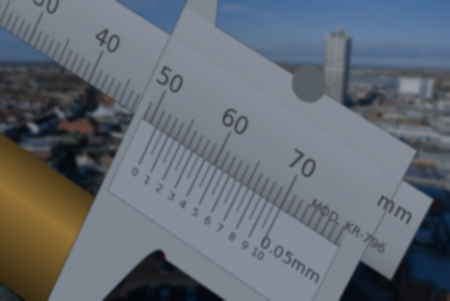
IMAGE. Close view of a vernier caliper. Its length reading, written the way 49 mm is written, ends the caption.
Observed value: 51.0 mm
